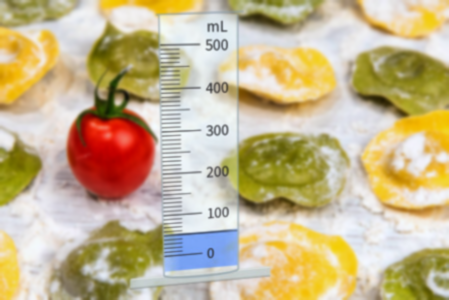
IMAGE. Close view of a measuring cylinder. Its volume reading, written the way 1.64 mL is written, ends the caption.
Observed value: 50 mL
